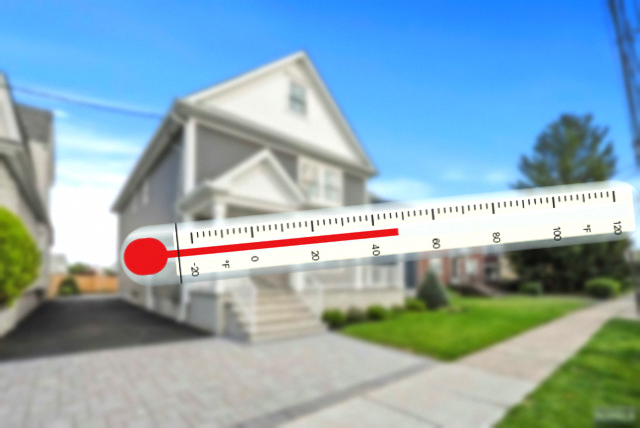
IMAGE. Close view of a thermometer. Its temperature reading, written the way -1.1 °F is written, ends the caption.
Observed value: 48 °F
